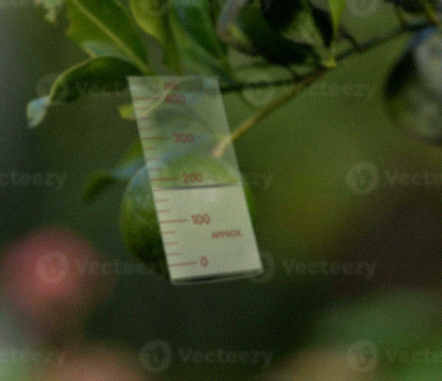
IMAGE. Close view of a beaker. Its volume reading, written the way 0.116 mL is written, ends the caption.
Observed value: 175 mL
